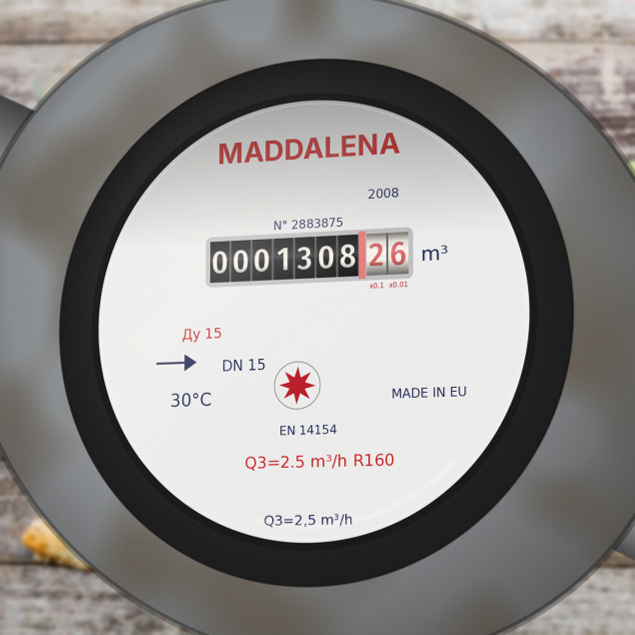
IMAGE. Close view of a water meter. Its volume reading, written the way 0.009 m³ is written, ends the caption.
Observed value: 1308.26 m³
